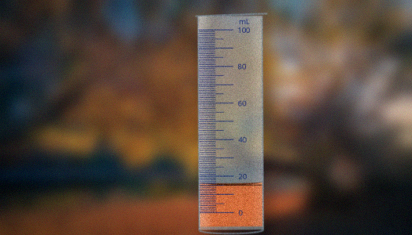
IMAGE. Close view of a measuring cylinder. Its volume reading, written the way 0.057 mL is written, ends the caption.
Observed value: 15 mL
